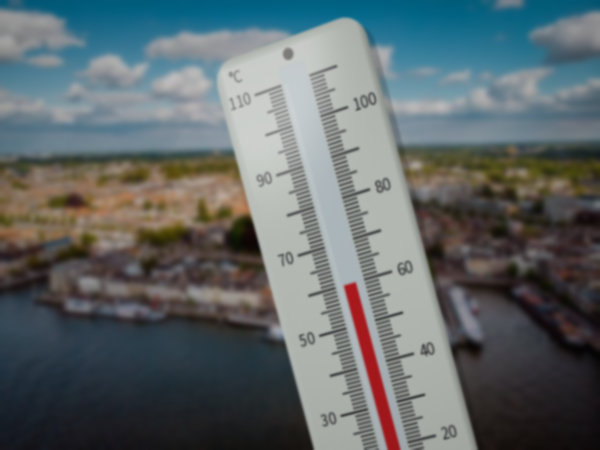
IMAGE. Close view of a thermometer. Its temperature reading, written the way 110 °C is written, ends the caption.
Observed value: 60 °C
